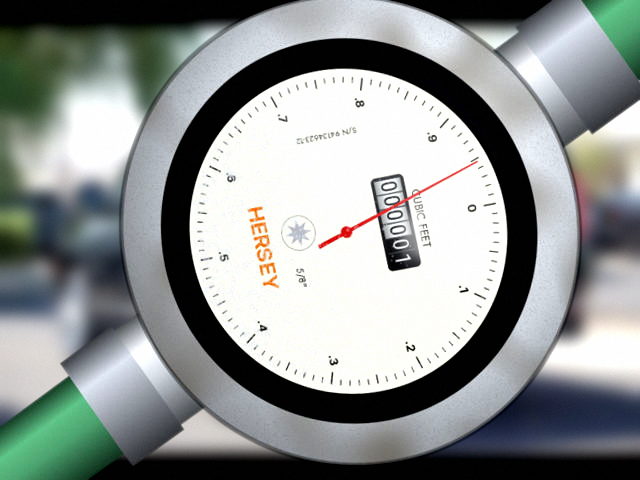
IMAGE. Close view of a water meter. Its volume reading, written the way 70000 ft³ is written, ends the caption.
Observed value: 0.95 ft³
